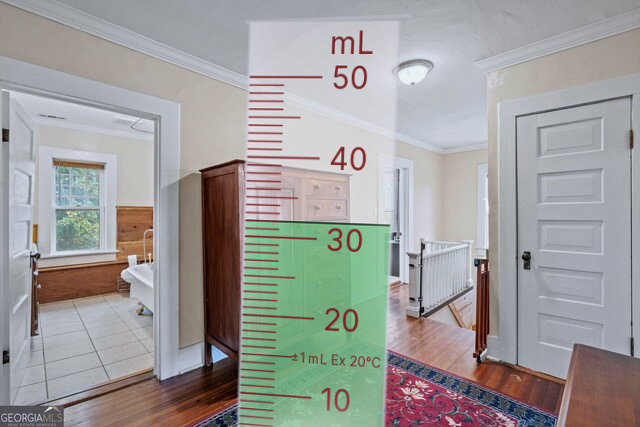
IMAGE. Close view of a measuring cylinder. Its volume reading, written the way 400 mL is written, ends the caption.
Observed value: 32 mL
